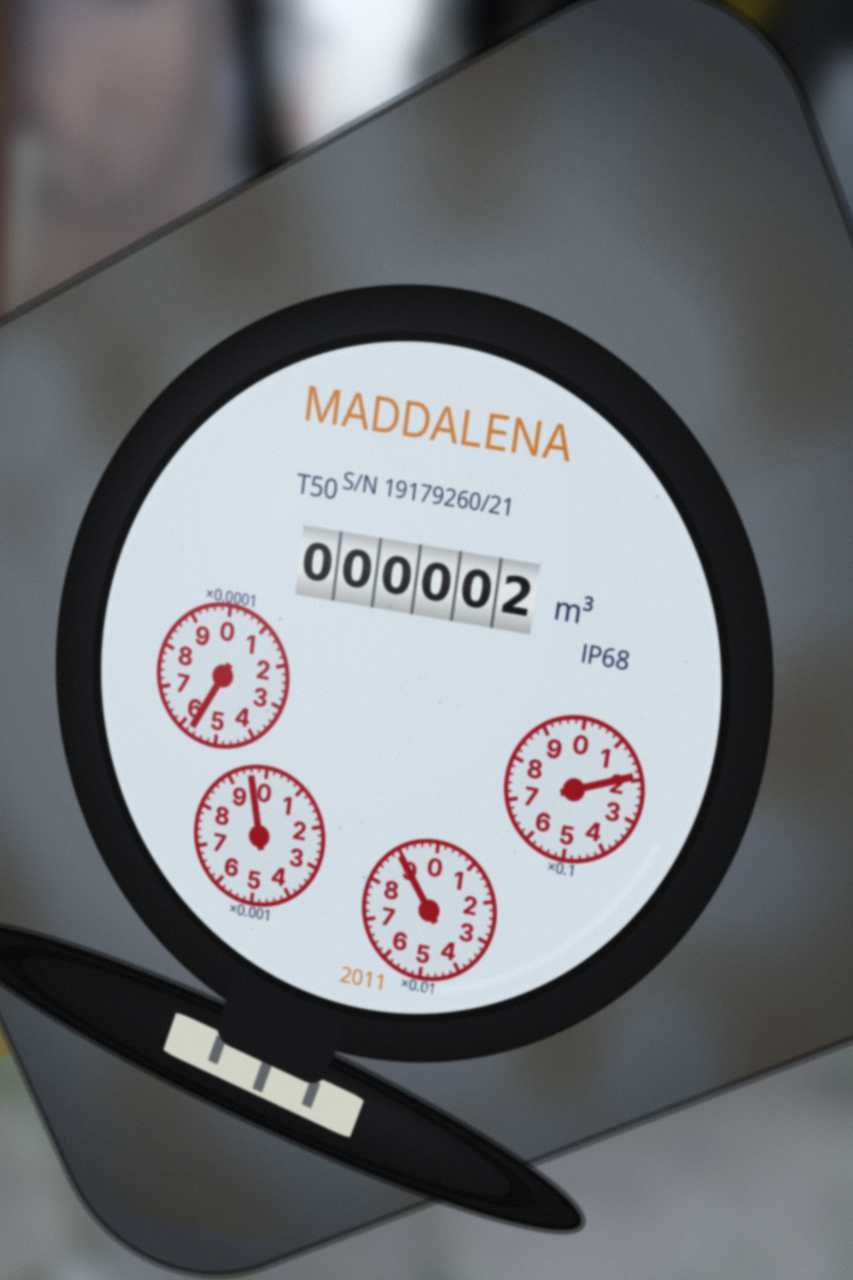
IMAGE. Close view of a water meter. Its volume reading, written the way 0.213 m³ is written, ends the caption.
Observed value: 2.1895 m³
